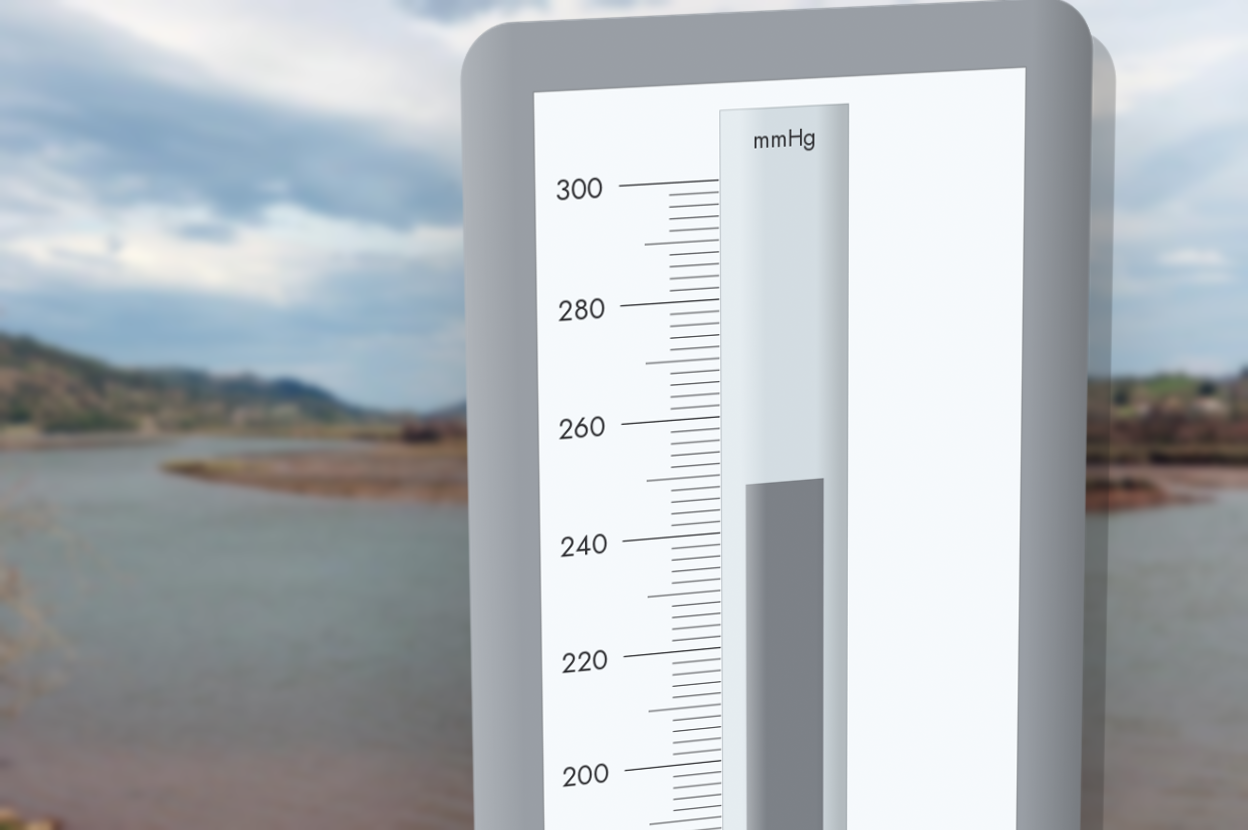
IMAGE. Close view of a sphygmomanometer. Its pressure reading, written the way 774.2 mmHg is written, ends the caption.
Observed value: 248 mmHg
